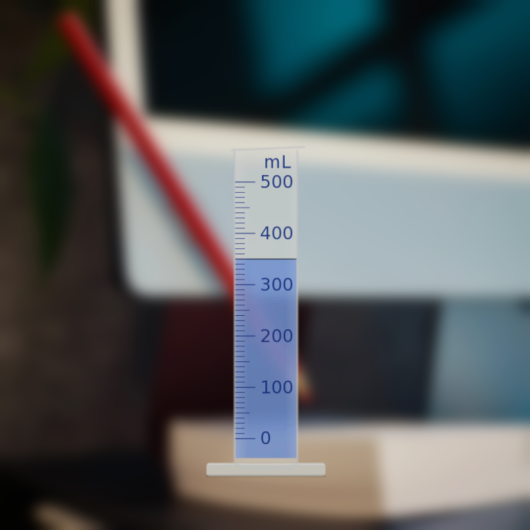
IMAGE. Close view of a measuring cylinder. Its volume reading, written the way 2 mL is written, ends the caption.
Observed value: 350 mL
